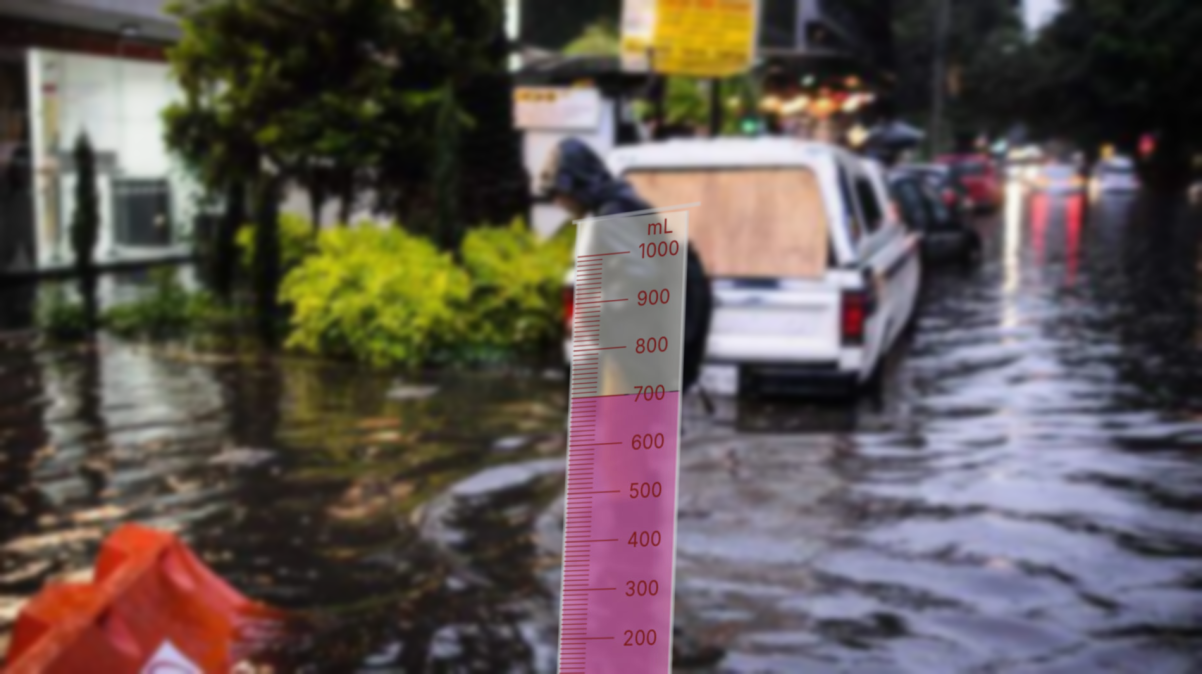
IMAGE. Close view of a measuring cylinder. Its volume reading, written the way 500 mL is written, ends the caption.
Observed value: 700 mL
